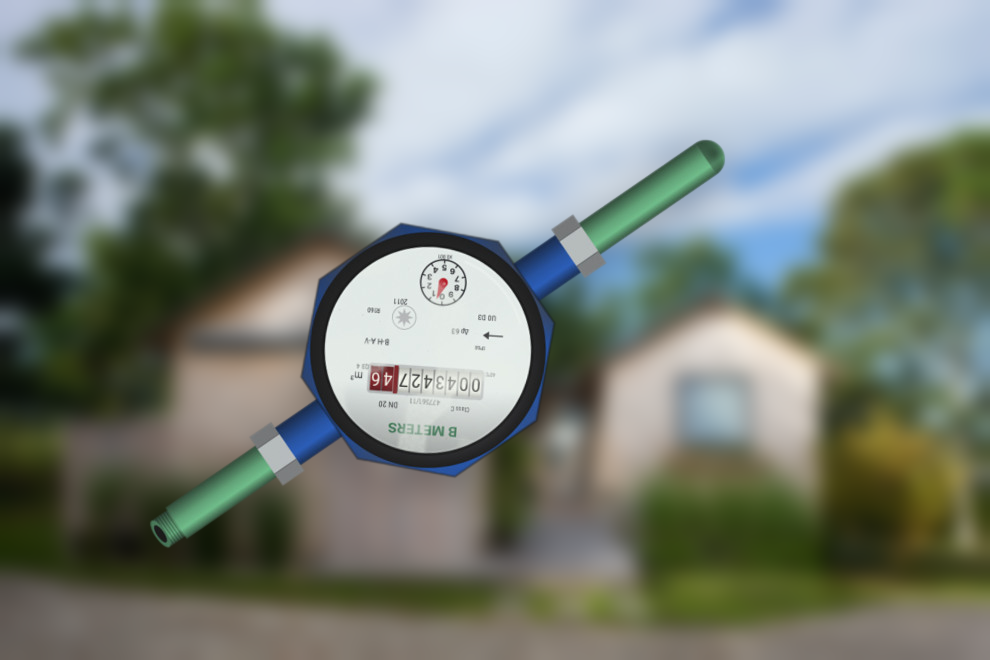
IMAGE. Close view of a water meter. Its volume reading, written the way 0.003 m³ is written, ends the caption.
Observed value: 43427.460 m³
